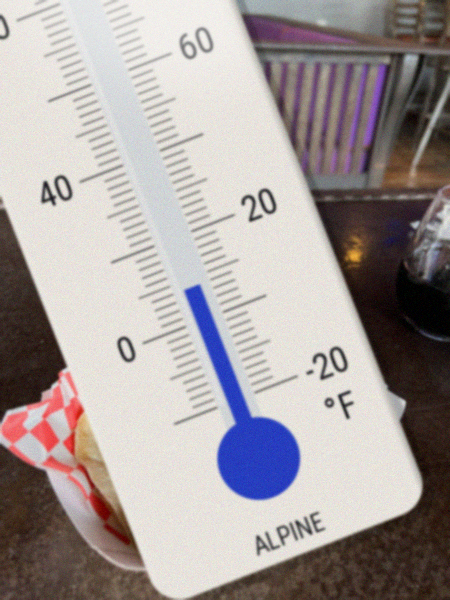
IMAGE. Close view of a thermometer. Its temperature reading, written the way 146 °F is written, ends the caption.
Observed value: 8 °F
